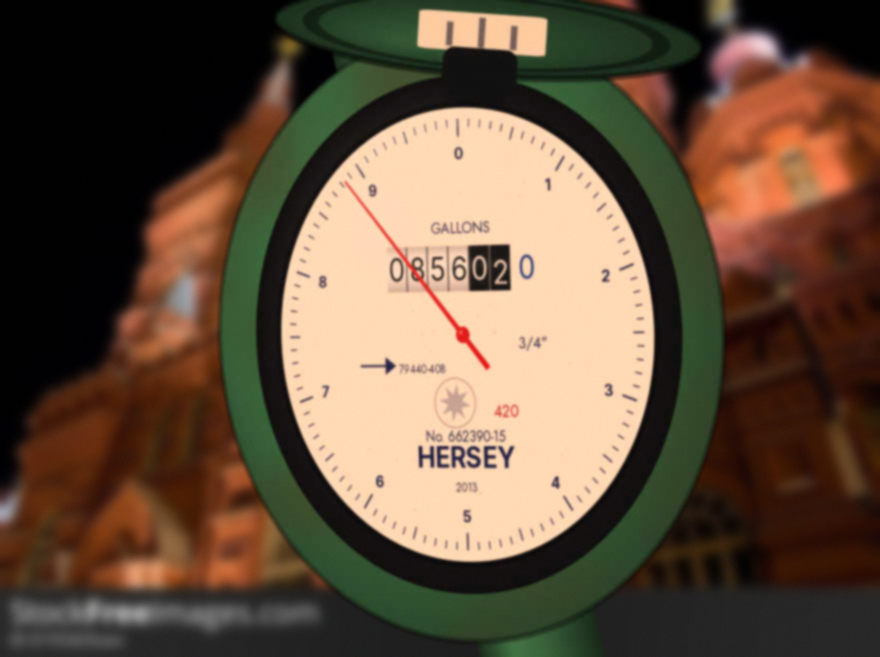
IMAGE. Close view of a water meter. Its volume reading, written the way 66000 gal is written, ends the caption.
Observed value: 856018.8 gal
